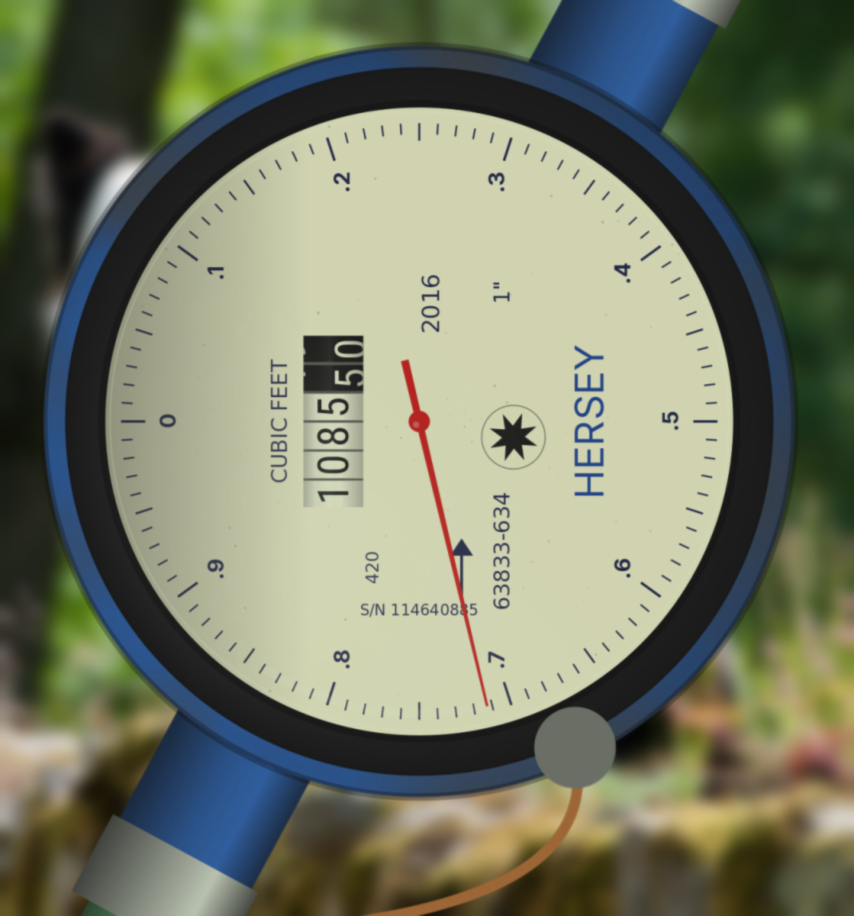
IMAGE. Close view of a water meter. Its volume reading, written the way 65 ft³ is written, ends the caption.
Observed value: 108549.71 ft³
